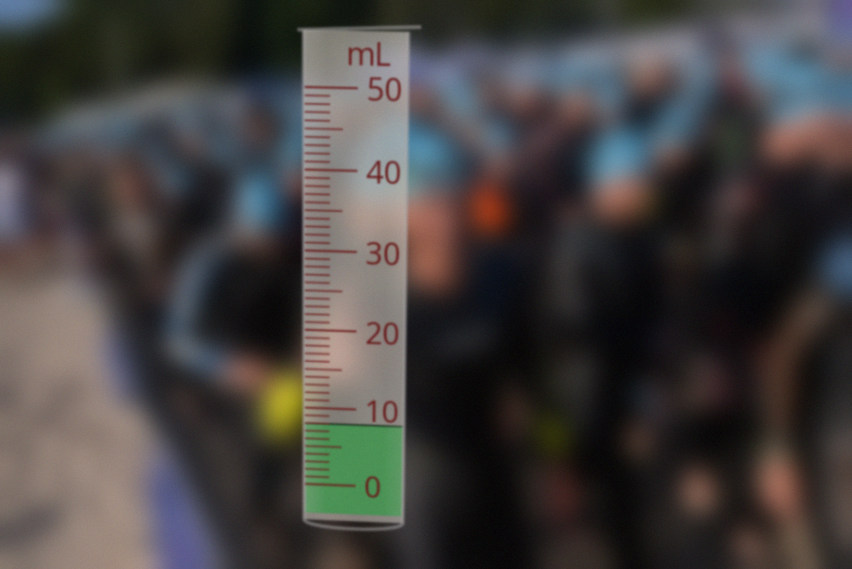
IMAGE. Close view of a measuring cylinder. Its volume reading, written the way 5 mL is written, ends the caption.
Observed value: 8 mL
